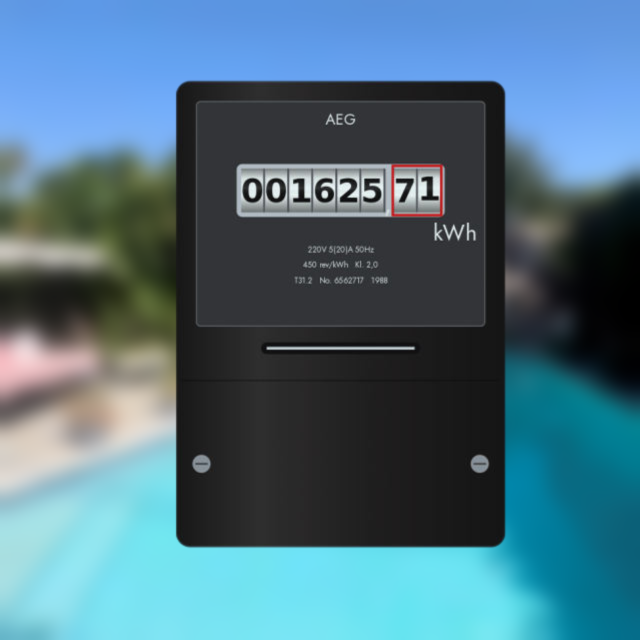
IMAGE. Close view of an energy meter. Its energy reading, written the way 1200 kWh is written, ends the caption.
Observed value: 1625.71 kWh
